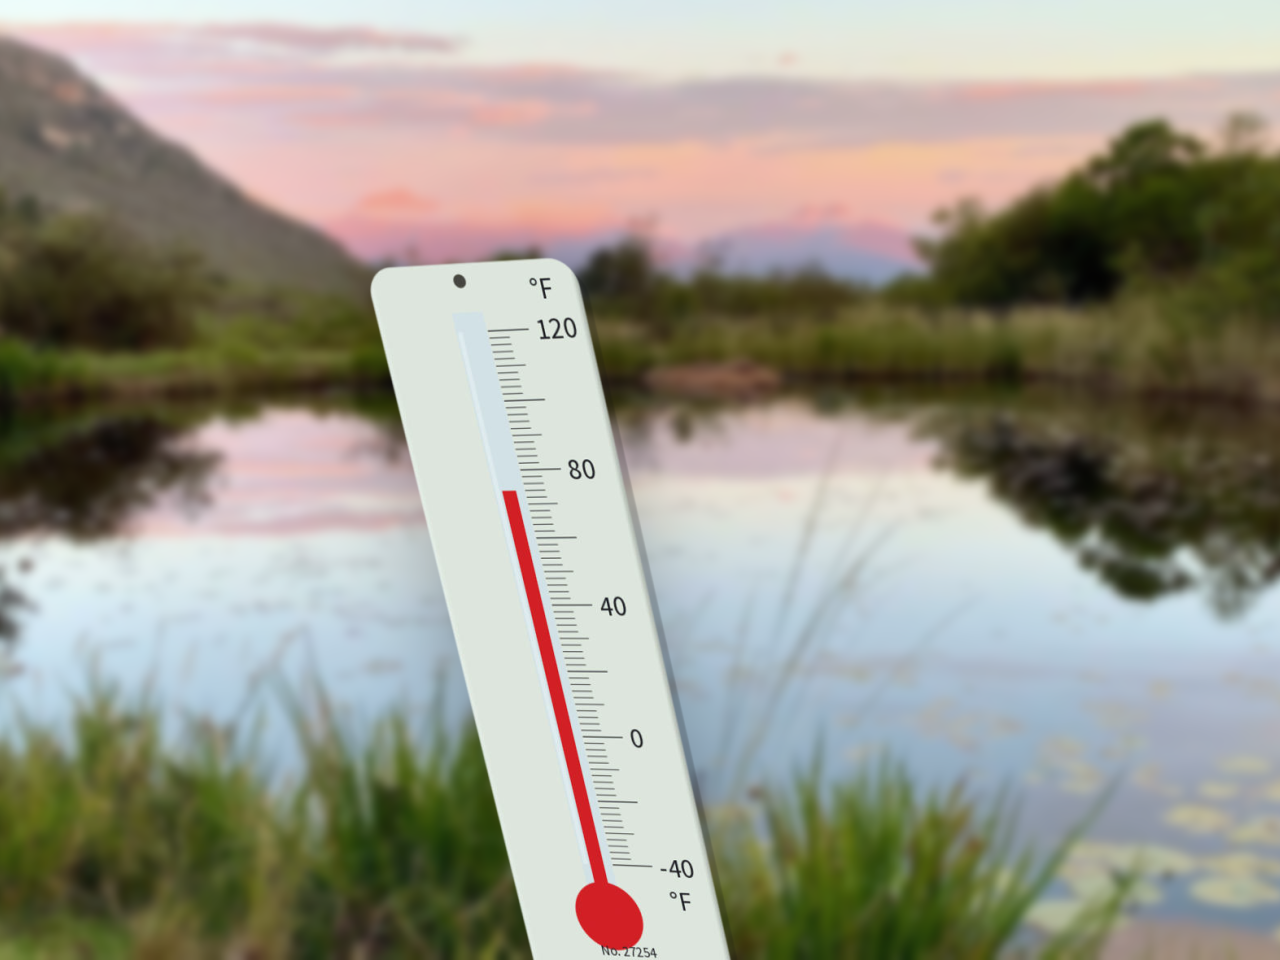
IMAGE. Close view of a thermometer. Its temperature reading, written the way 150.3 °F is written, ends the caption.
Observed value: 74 °F
